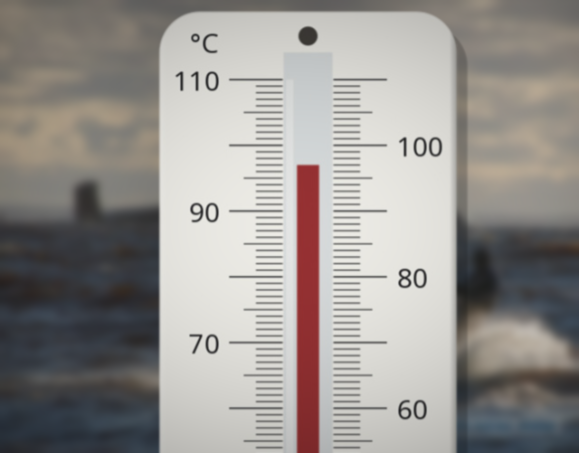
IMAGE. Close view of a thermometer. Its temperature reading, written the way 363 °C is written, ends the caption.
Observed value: 97 °C
